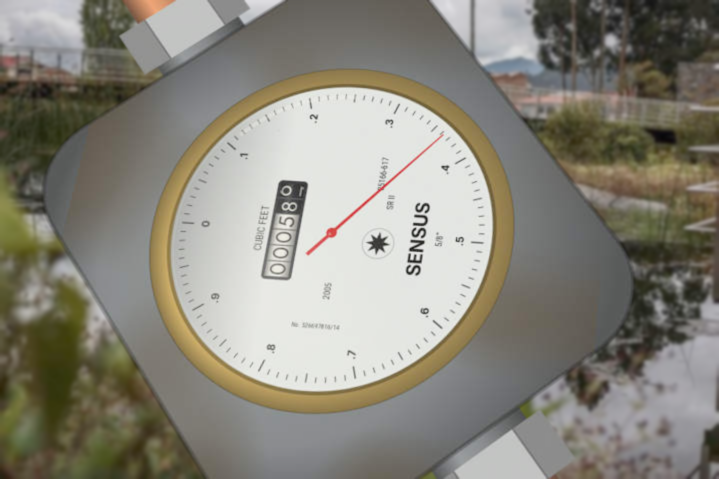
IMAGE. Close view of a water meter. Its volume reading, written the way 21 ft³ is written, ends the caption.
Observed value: 586.36 ft³
